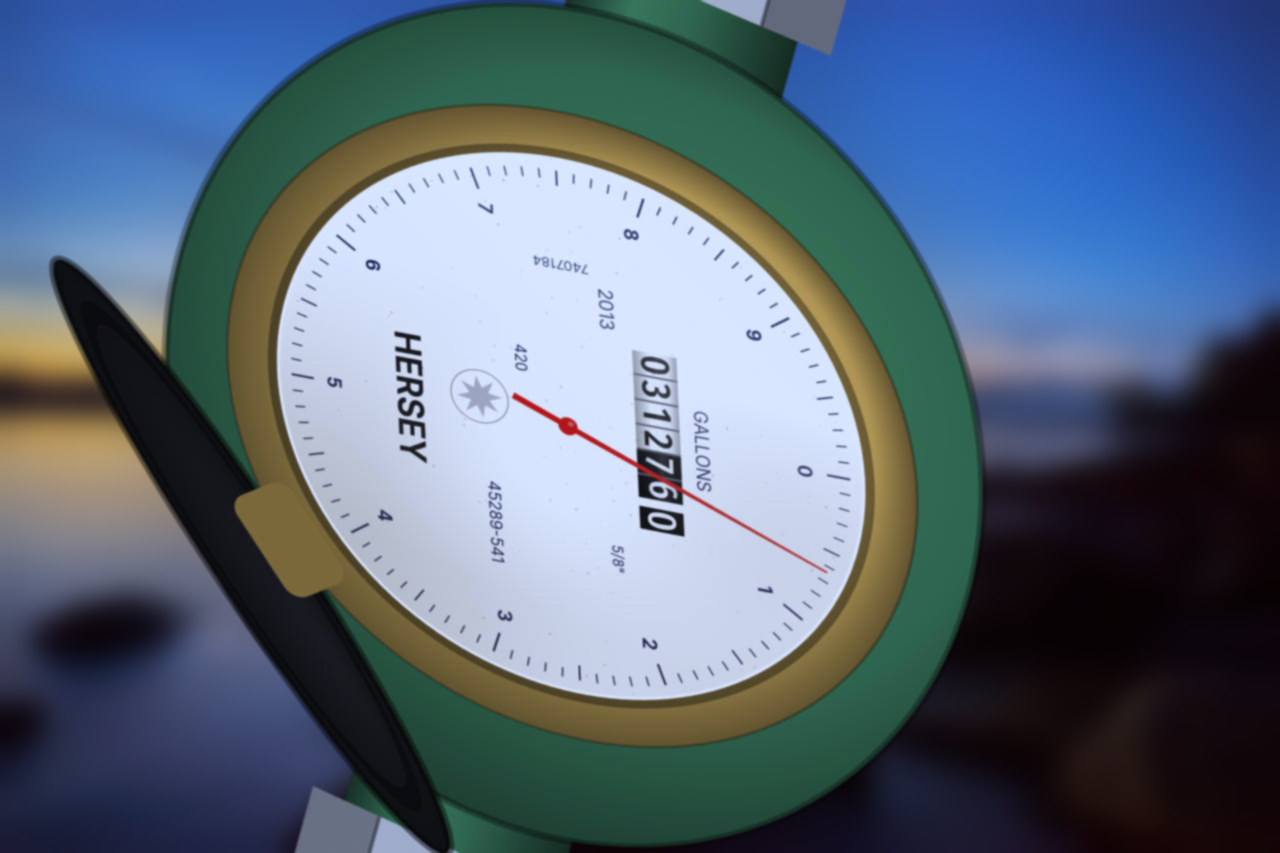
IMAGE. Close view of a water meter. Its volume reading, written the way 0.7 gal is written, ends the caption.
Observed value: 312760.6 gal
